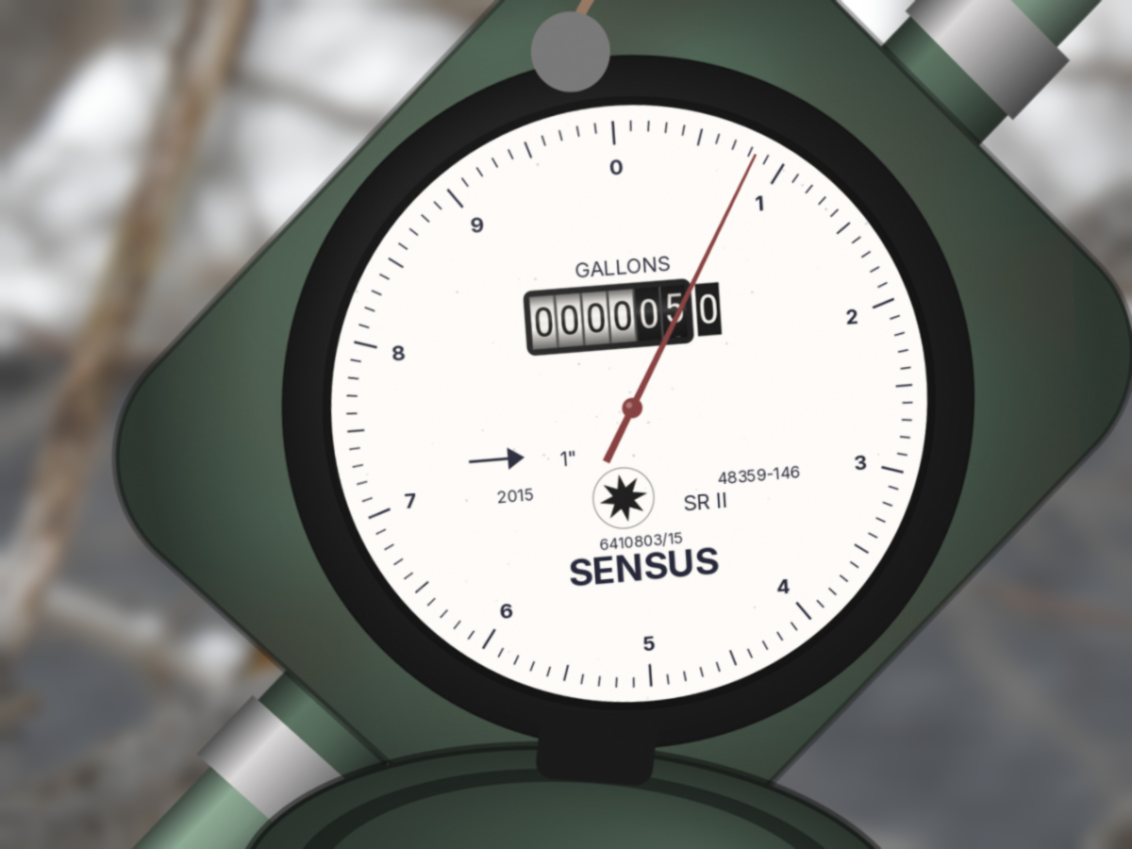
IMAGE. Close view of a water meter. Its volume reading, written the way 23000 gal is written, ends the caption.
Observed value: 50.8 gal
